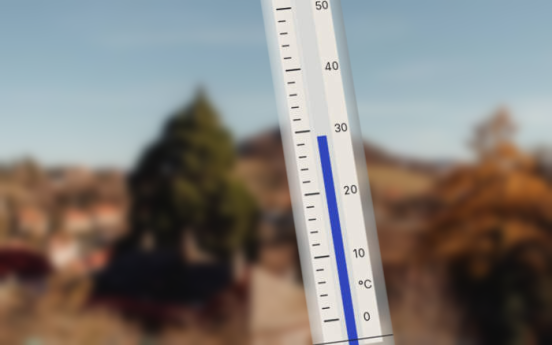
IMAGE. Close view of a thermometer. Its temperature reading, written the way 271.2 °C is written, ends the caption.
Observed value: 29 °C
